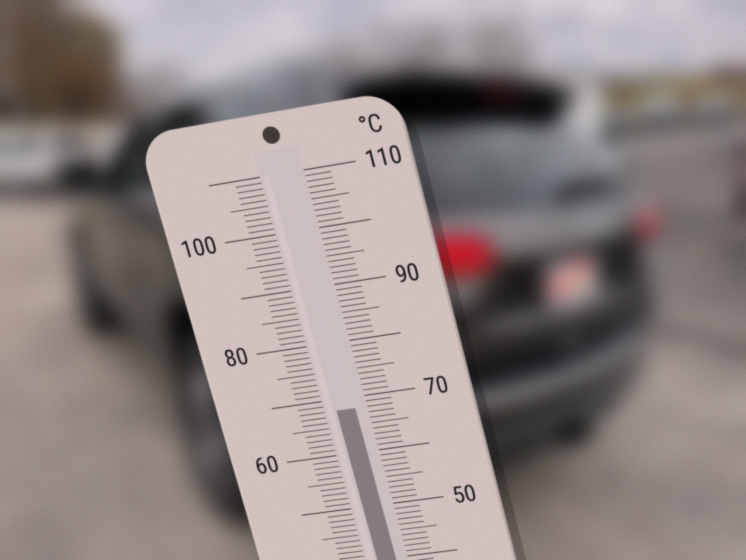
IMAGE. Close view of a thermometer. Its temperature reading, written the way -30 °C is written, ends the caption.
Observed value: 68 °C
